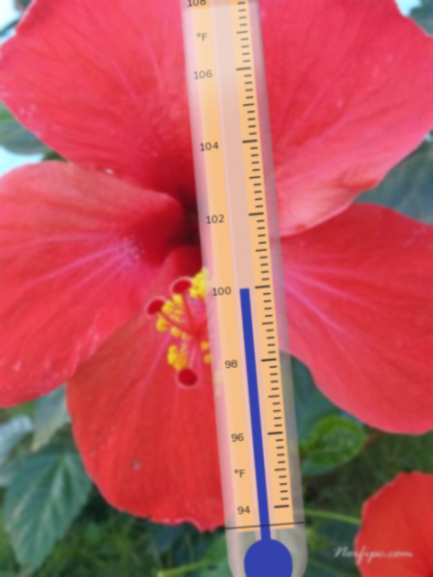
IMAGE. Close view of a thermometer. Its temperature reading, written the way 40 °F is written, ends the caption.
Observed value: 100 °F
